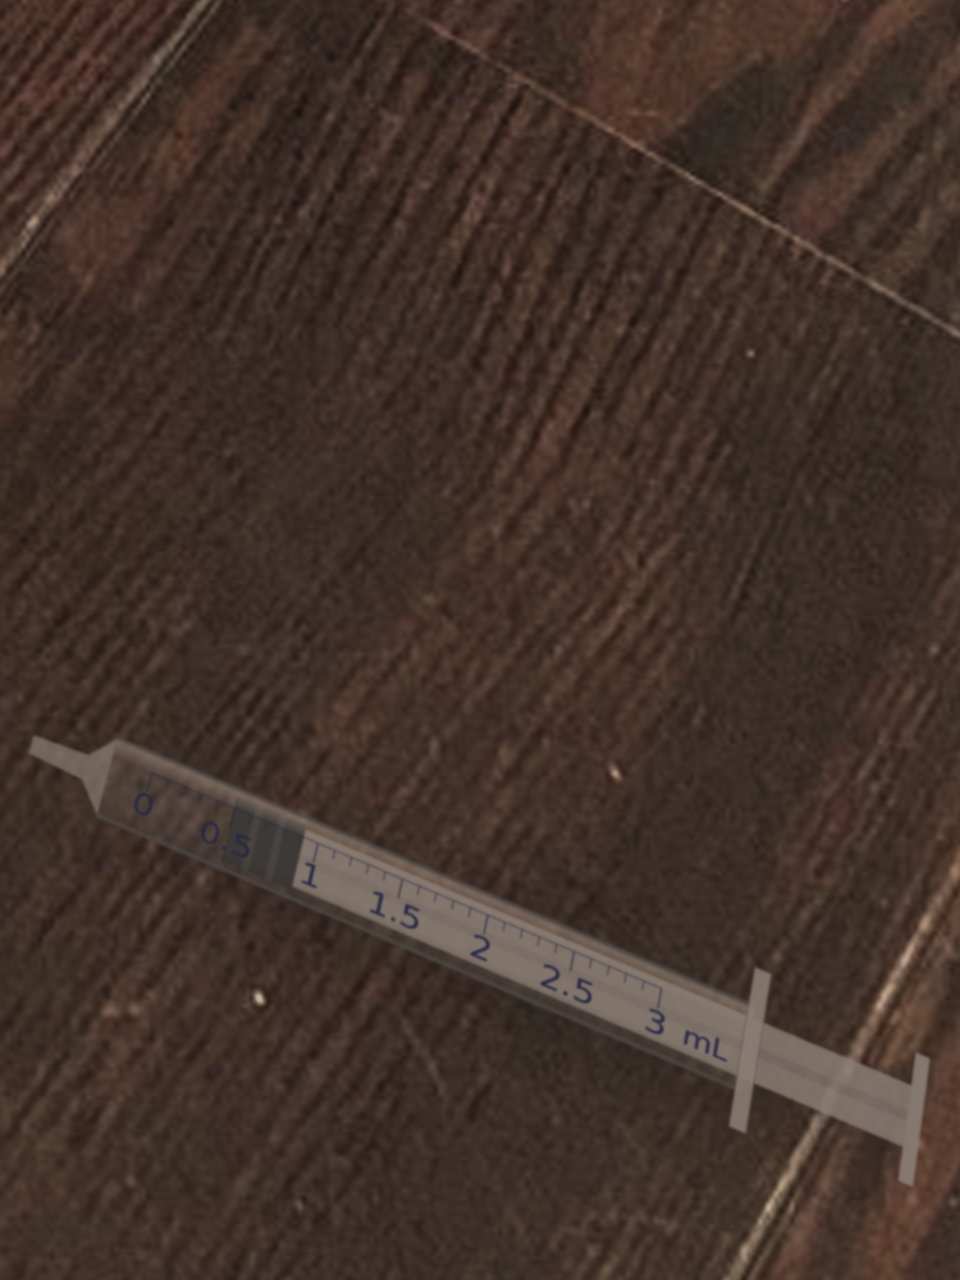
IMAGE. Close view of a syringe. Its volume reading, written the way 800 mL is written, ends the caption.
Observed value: 0.5 mL
